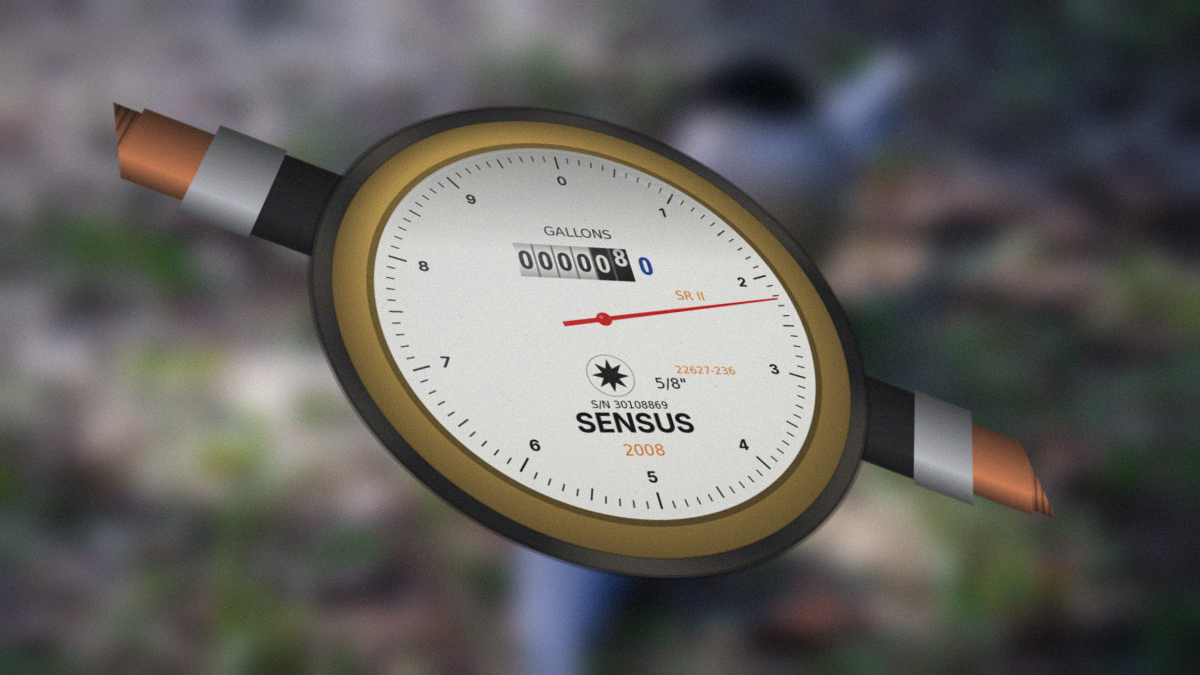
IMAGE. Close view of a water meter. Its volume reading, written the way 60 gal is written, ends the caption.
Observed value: 82.2 gal
